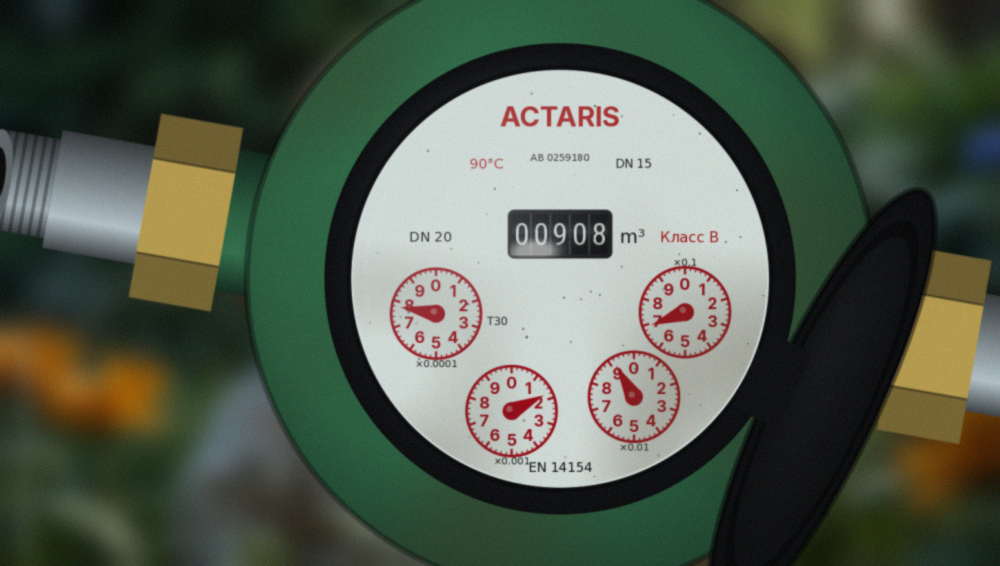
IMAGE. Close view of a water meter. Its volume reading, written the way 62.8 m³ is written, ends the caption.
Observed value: 908.6917 m³
